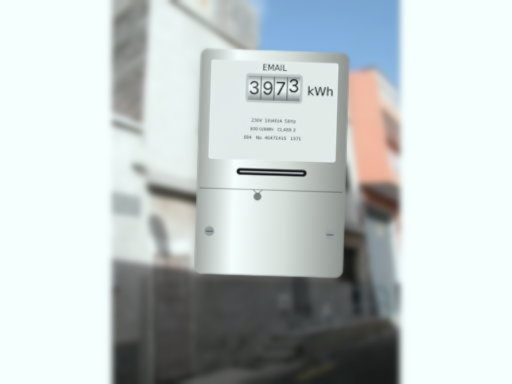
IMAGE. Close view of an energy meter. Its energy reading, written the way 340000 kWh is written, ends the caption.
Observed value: 3973 kWh
